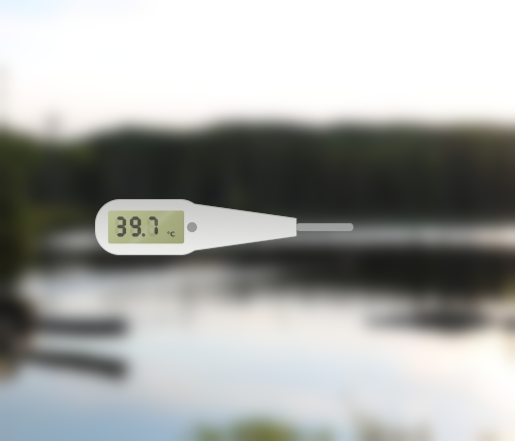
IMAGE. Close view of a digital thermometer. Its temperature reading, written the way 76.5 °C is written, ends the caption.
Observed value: 39.7 °C
